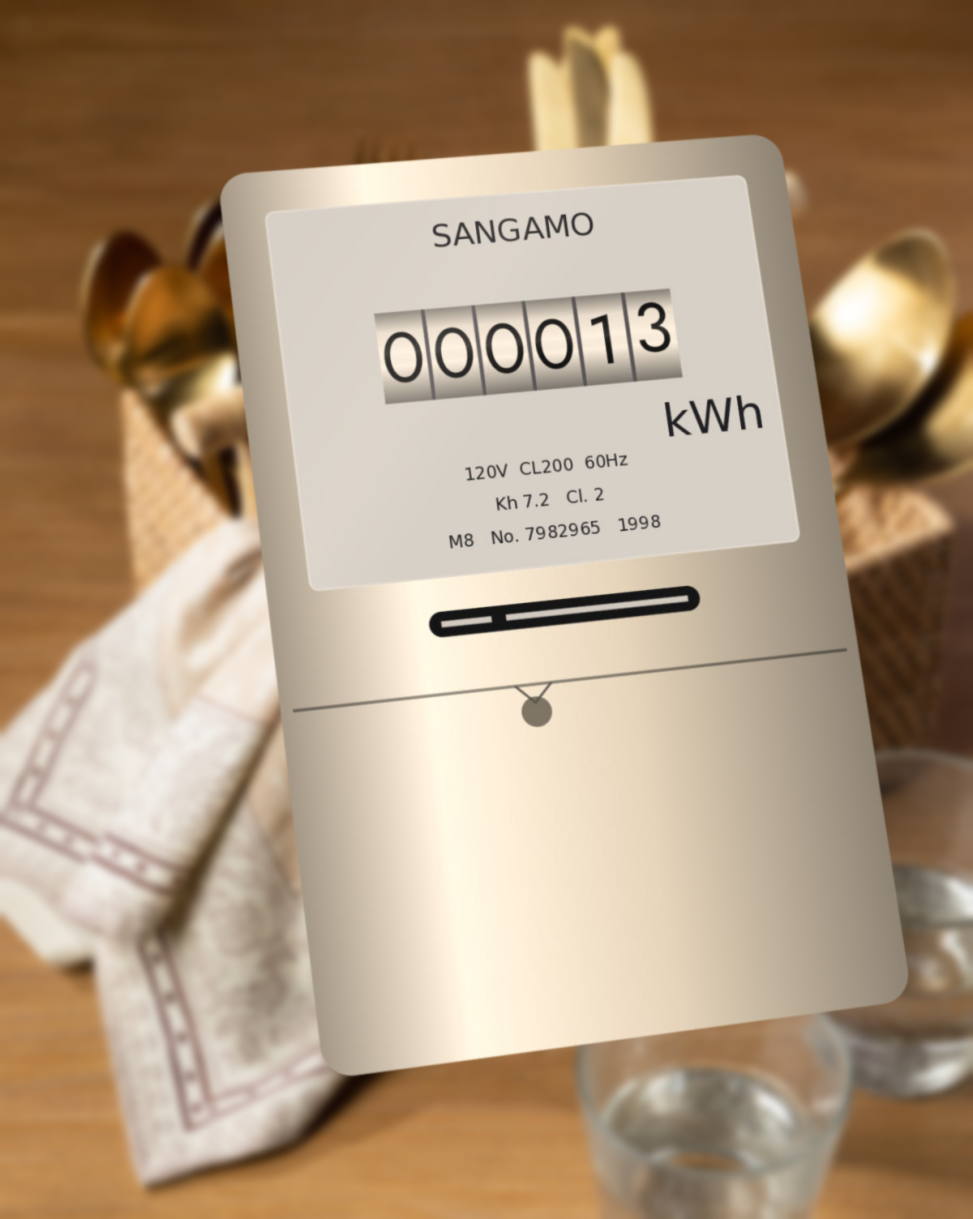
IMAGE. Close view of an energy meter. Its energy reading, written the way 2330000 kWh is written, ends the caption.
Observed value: 13 kWh
